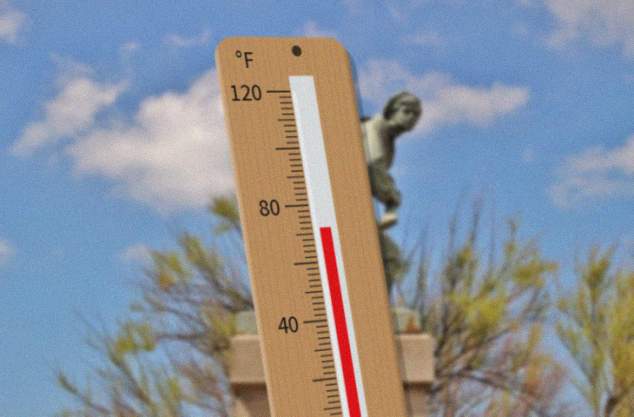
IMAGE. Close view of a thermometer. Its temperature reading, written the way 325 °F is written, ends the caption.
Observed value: 72 °F
